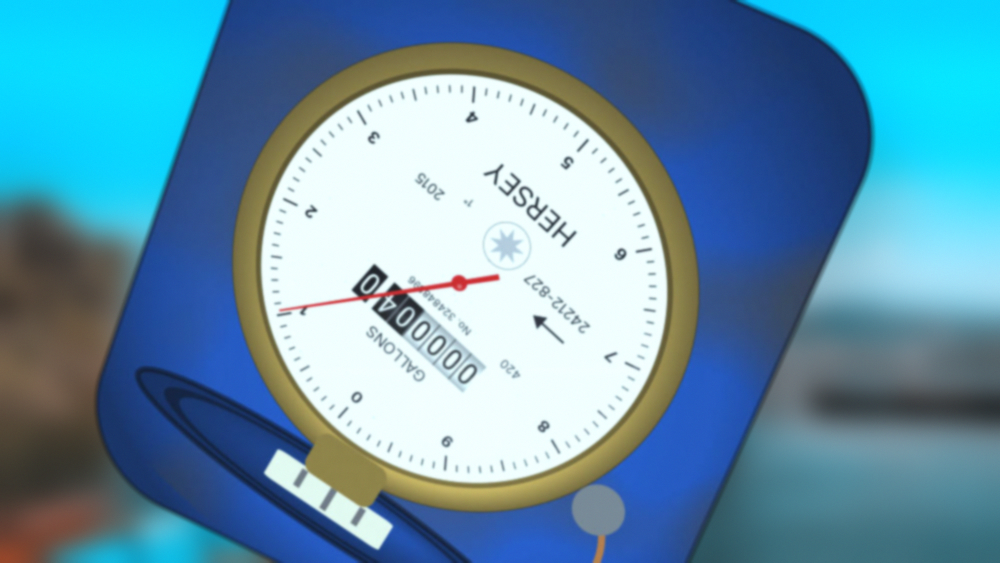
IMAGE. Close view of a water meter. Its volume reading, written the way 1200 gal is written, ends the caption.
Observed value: 41.0 gal
